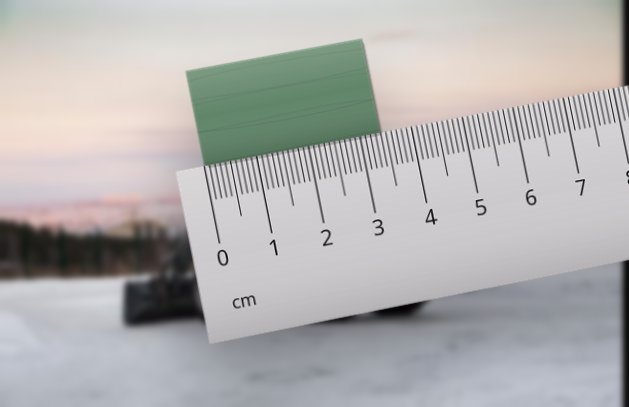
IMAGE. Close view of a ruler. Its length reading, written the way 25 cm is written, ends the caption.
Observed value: 3.4 cm
